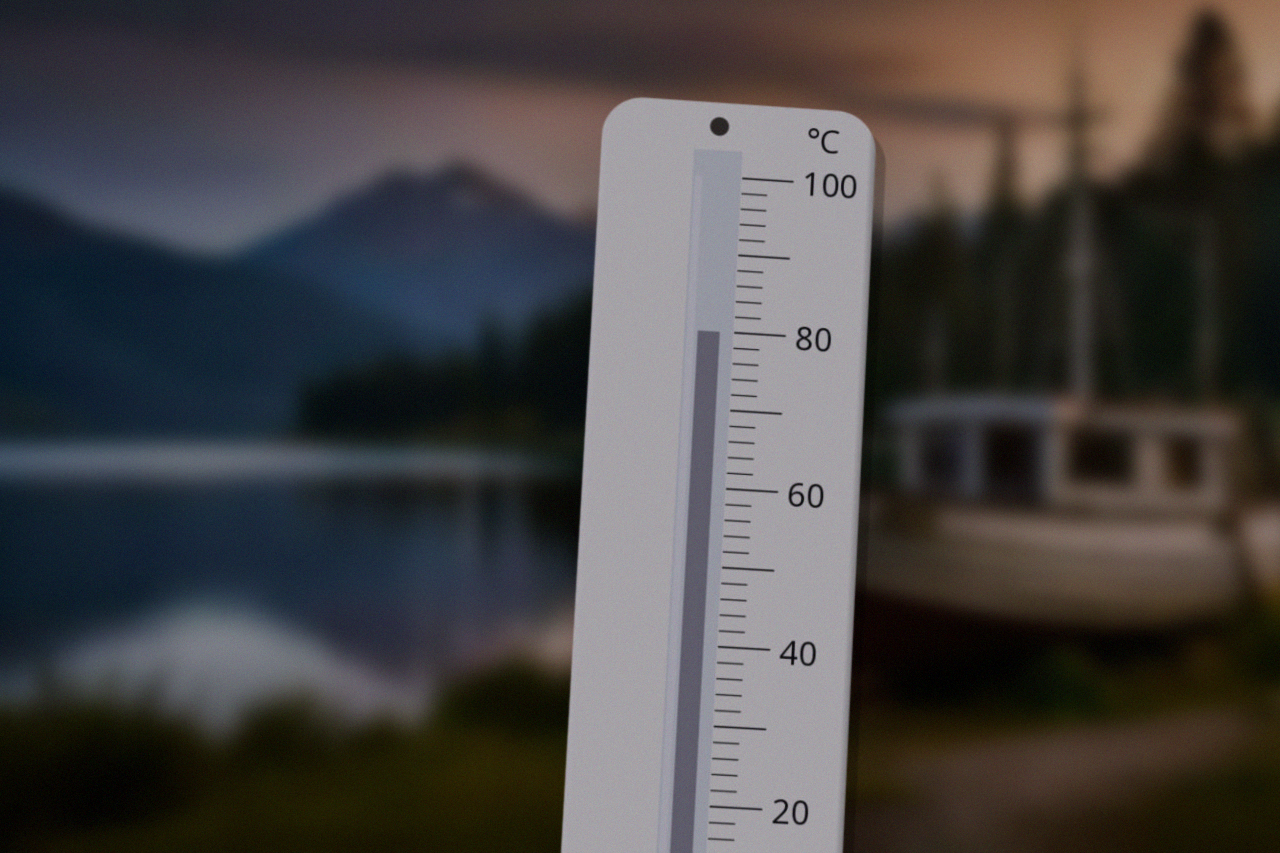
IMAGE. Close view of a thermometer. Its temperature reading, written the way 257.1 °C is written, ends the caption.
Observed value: 80 °C
